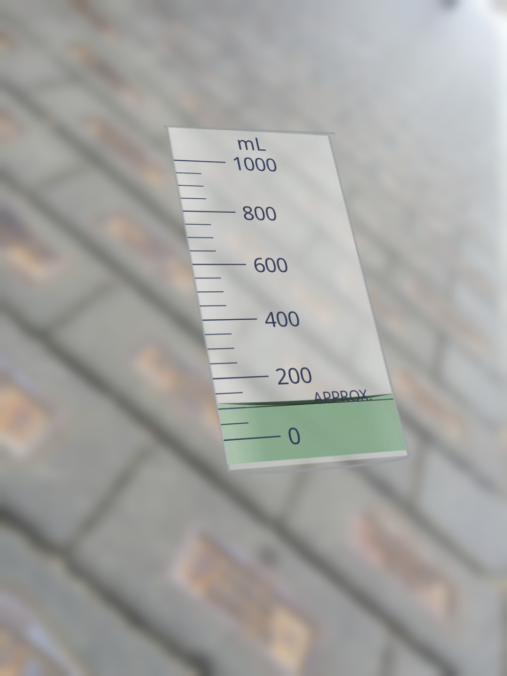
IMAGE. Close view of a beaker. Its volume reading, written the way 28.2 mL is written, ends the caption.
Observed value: 100 mL
